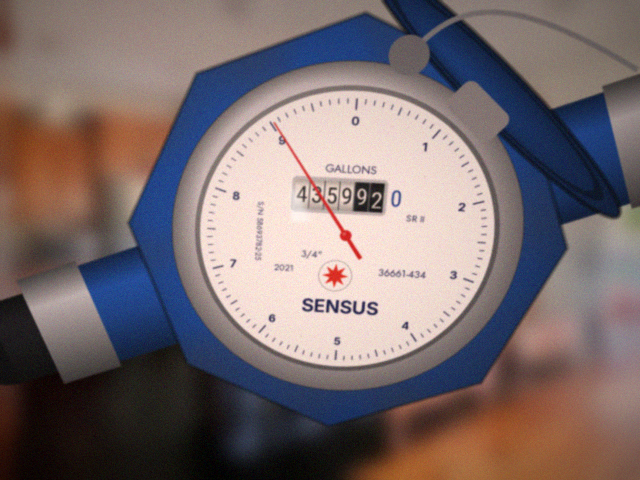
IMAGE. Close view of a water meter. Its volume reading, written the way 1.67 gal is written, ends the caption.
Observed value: 4359919.0 gal
